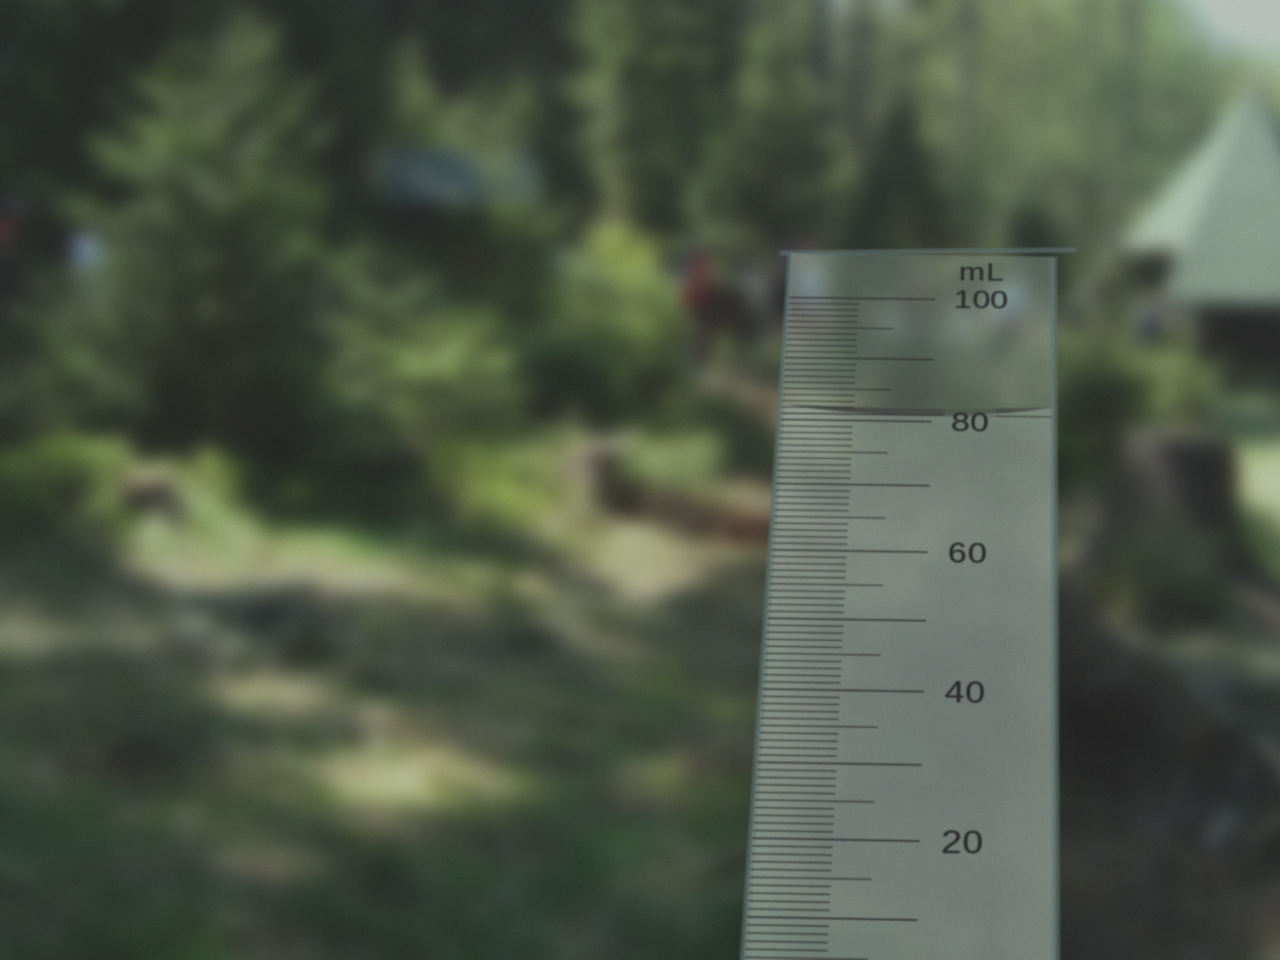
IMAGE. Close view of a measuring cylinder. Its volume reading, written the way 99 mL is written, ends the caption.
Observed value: 81 mL
